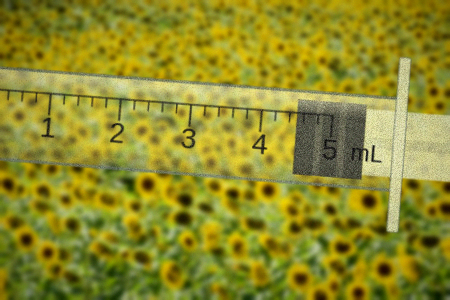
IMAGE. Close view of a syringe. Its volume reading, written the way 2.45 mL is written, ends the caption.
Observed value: 4.5 mL
